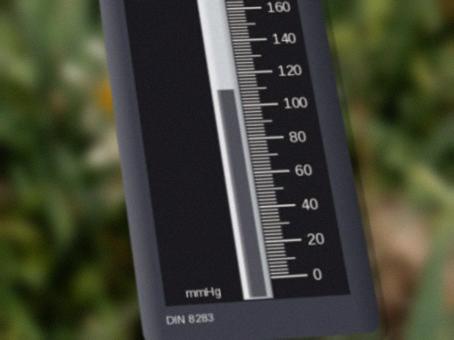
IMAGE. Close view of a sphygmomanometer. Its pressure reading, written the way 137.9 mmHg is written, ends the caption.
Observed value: 110 mmHg
